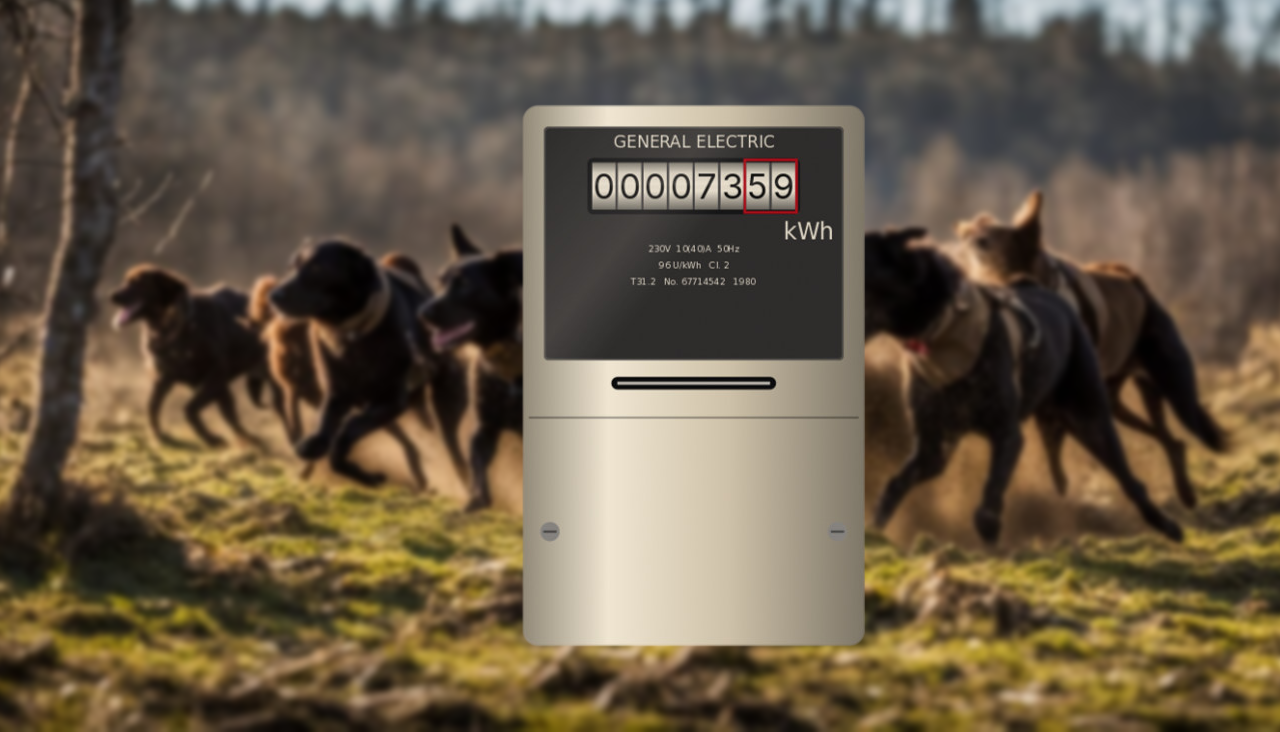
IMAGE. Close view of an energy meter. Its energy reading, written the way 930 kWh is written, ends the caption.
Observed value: 73.59 kWh
